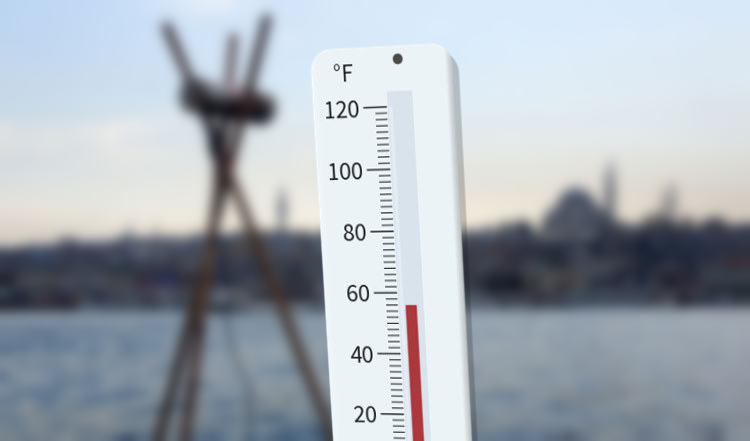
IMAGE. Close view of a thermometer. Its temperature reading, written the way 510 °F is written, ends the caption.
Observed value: 56 °F
